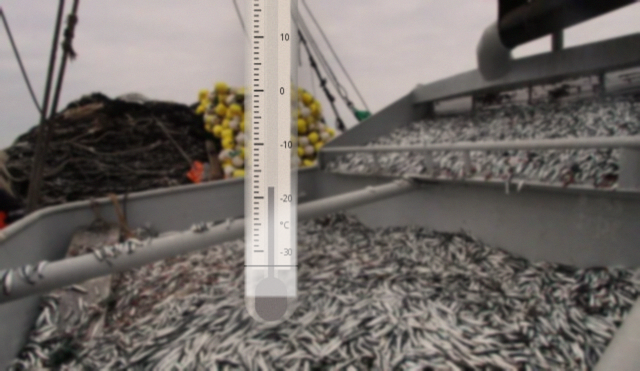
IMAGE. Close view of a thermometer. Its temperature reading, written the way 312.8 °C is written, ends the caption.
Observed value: -18 °C
